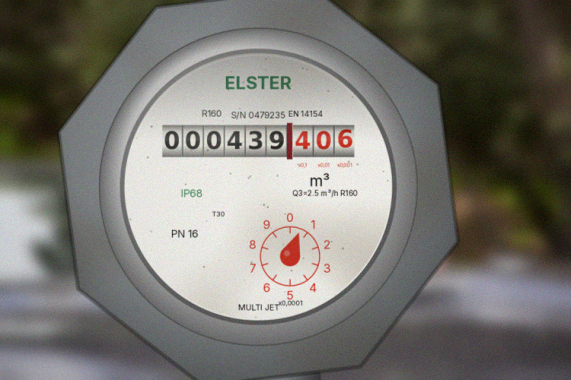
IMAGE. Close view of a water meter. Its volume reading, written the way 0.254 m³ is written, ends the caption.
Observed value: 439.4060 m³
